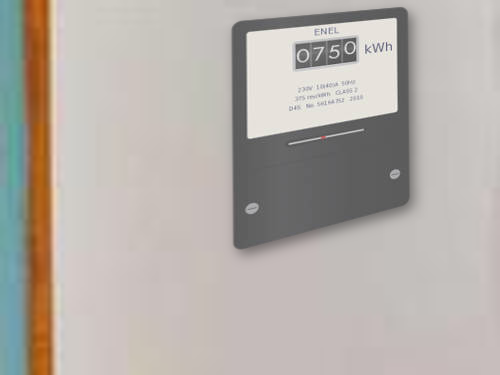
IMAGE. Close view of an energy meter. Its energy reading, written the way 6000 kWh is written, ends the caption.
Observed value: 750 kWh
